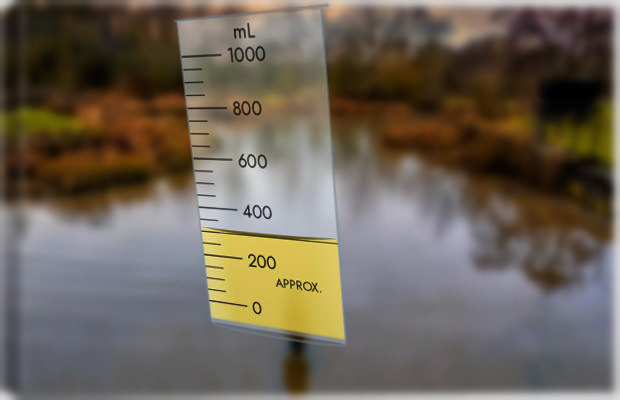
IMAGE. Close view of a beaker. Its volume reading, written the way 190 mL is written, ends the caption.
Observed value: 300 mL
